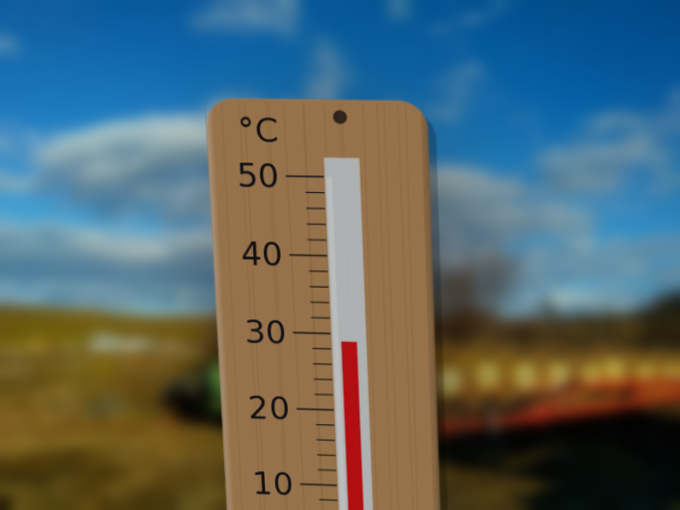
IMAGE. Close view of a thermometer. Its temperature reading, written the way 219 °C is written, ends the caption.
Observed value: 29 °C
